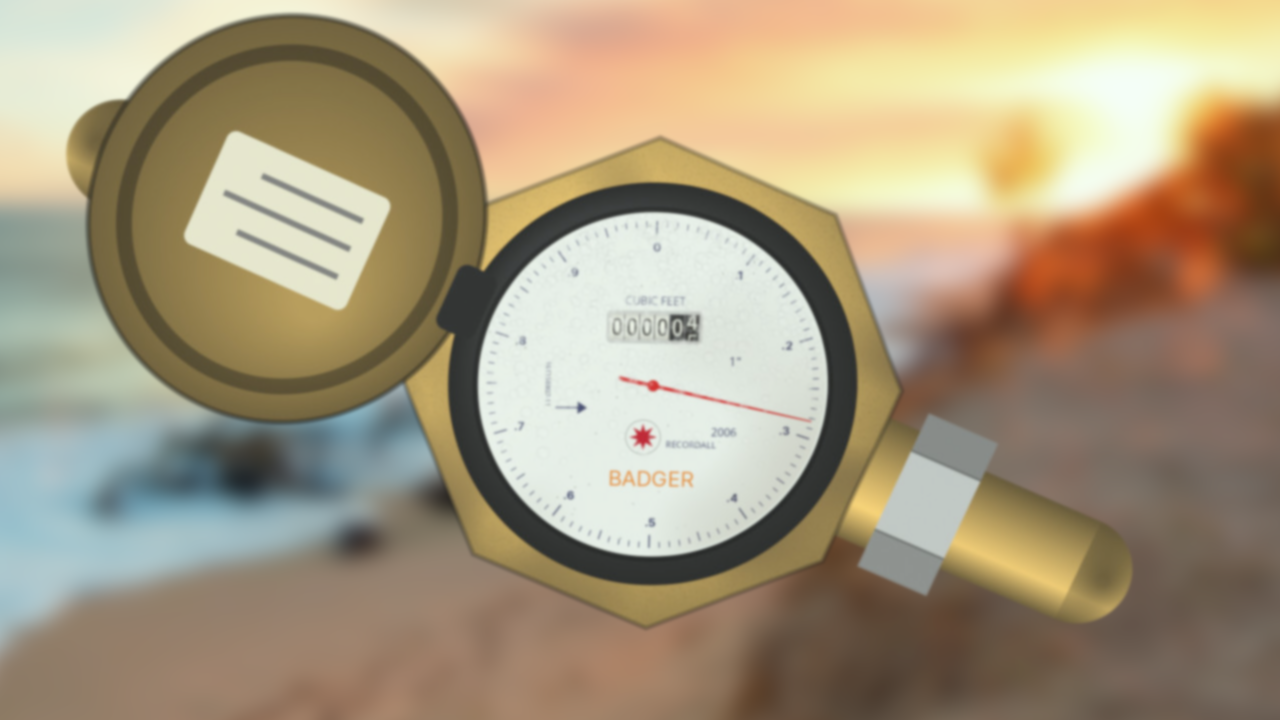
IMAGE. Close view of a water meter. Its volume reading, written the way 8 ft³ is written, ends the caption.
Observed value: 4.28 ft³
